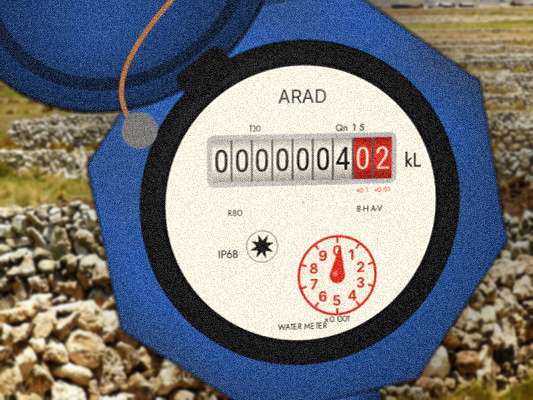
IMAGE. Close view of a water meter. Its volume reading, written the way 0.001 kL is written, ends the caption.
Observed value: 4.020 kL
